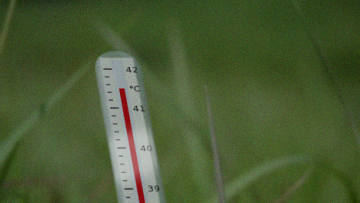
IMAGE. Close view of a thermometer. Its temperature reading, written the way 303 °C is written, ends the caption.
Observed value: 41.5 °C
